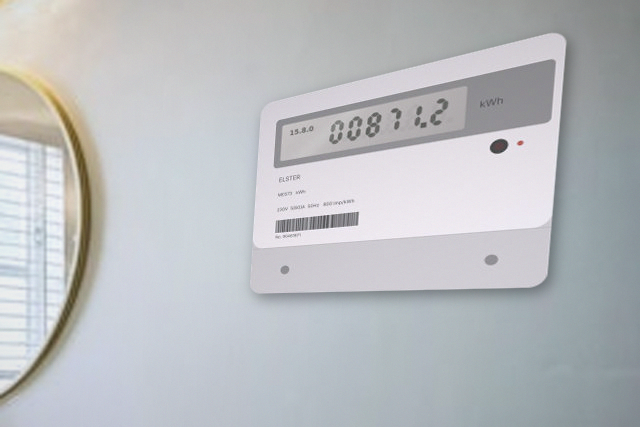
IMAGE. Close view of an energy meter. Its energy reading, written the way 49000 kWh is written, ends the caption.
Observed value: 871.2 kWh
